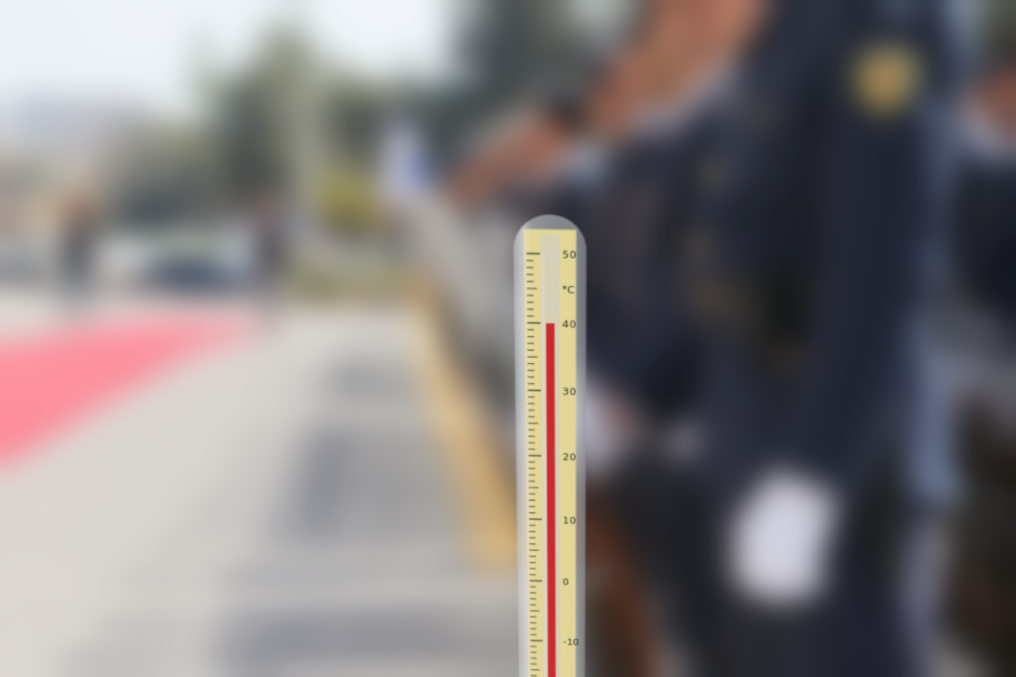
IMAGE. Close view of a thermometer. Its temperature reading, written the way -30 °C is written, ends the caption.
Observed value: 40 °C
